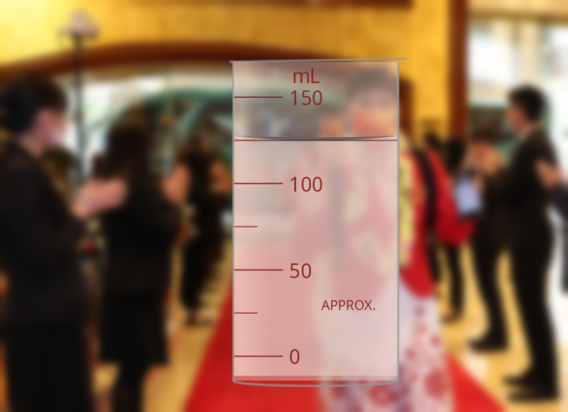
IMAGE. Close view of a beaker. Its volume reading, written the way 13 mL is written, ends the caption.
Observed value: 125 mL
